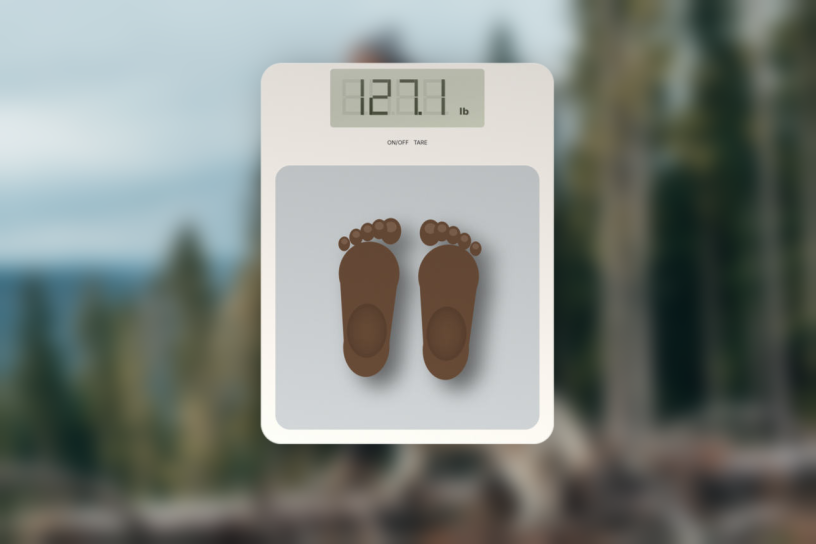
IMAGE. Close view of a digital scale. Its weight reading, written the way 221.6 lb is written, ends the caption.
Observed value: 127.1 lb
